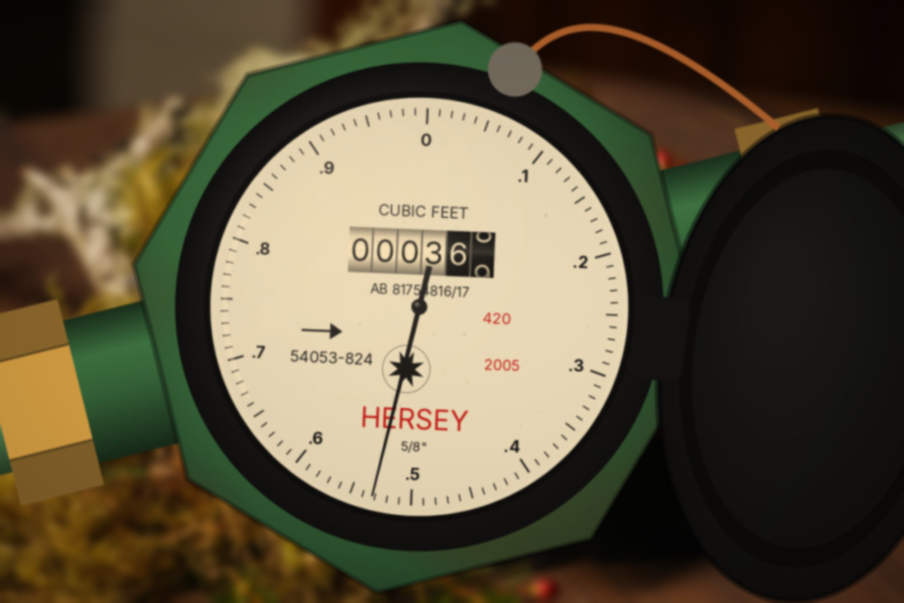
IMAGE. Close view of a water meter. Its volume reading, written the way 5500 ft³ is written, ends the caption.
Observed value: 368.53 ft³
